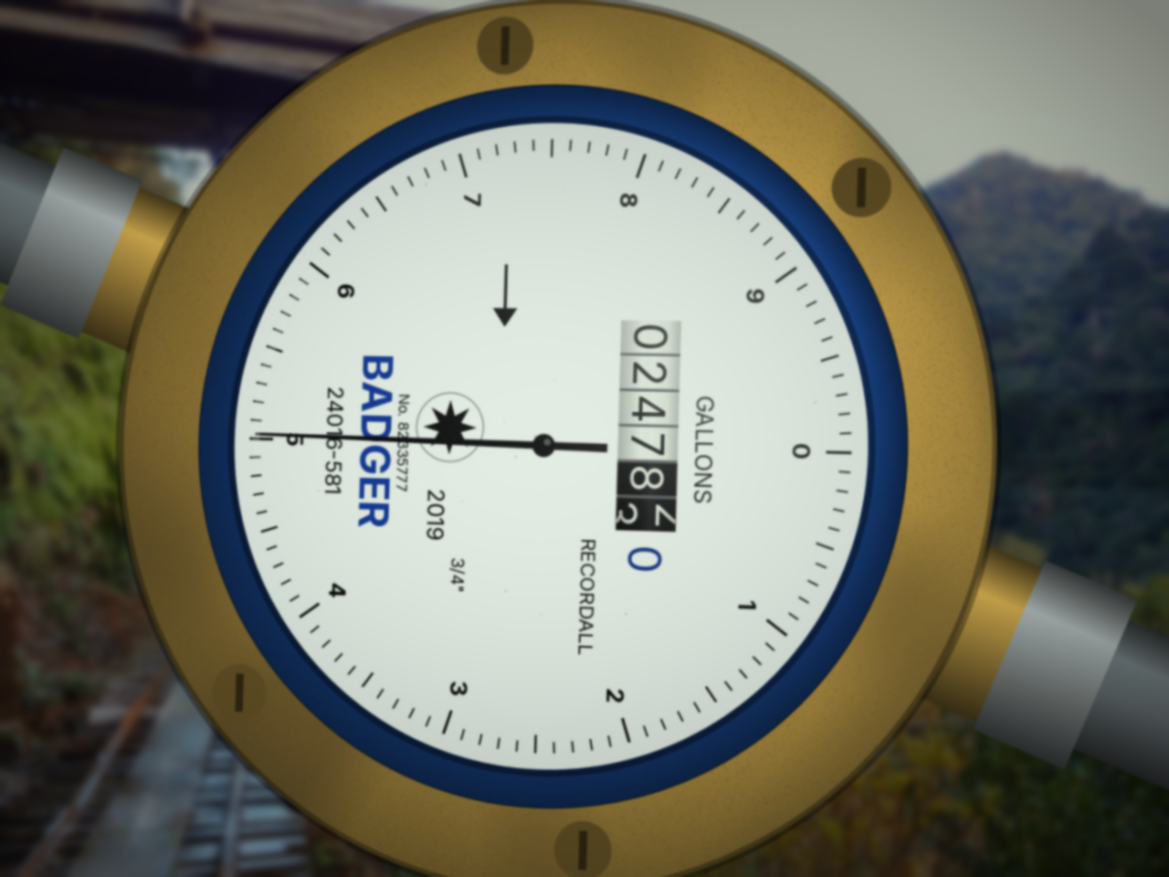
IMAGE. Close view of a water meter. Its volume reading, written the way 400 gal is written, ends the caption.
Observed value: 247825.0 gal
